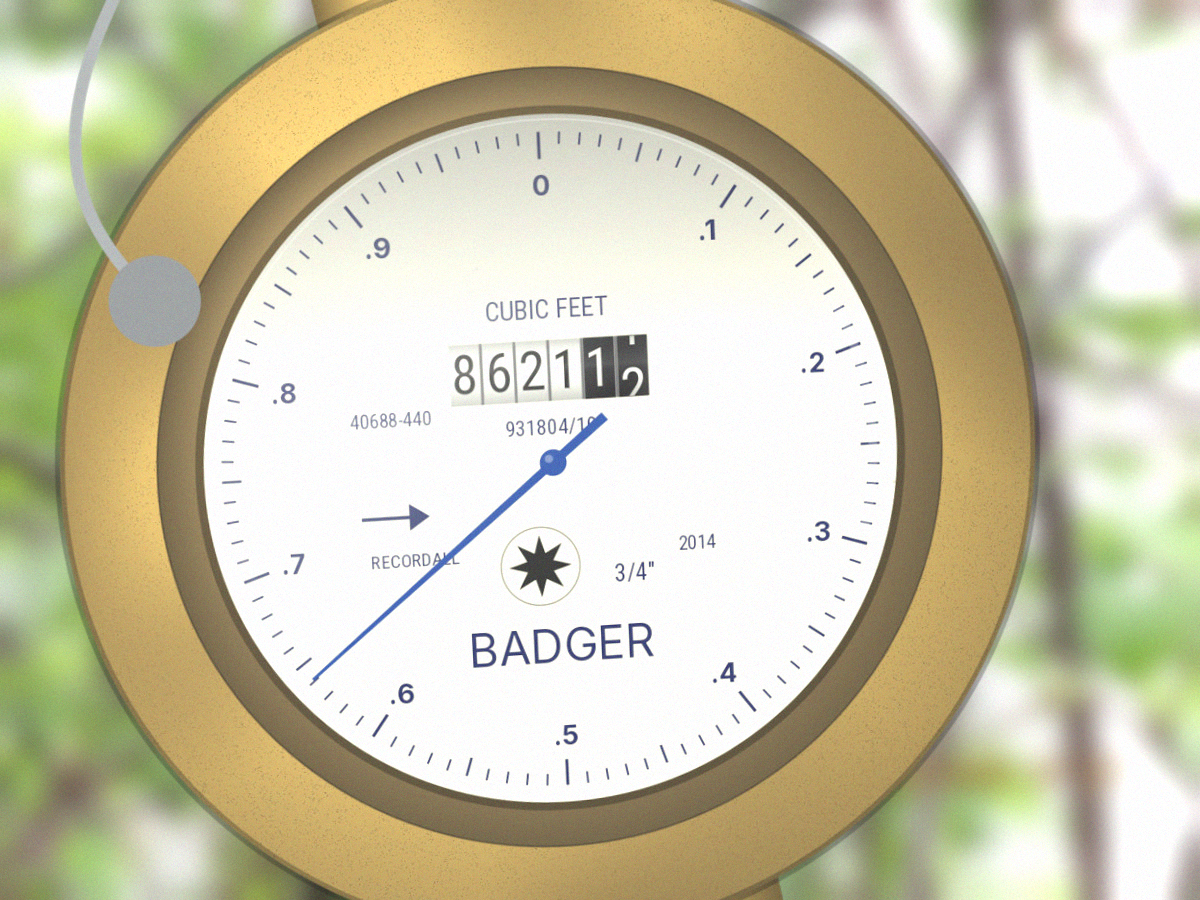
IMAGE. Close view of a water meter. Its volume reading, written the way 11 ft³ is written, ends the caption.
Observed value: 862111.64 ft³
